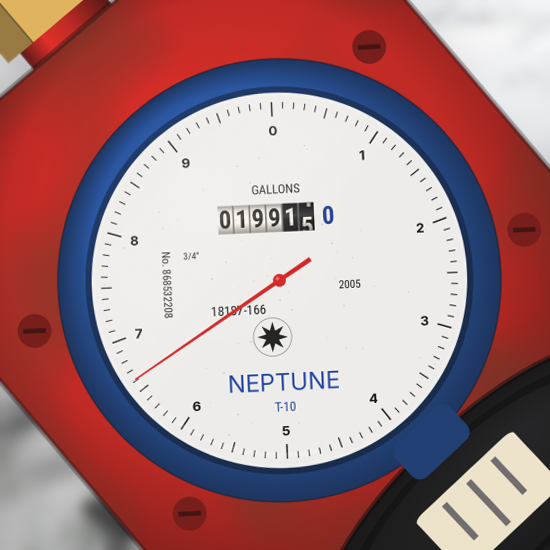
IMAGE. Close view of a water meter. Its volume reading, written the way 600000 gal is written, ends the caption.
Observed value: 199146.6 gal
